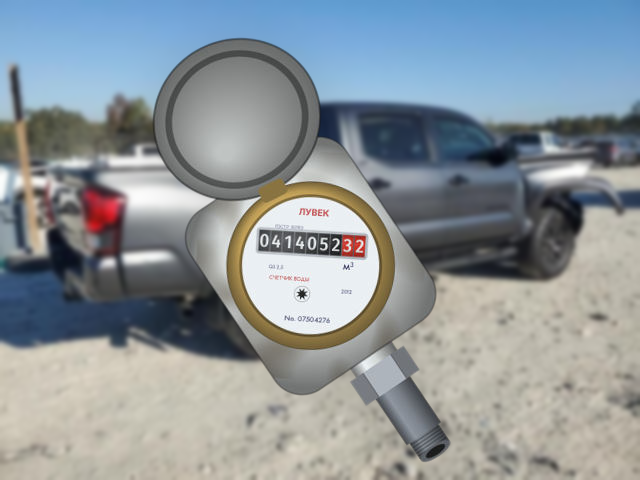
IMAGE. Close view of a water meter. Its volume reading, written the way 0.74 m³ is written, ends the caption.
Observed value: 414052.32 m³
